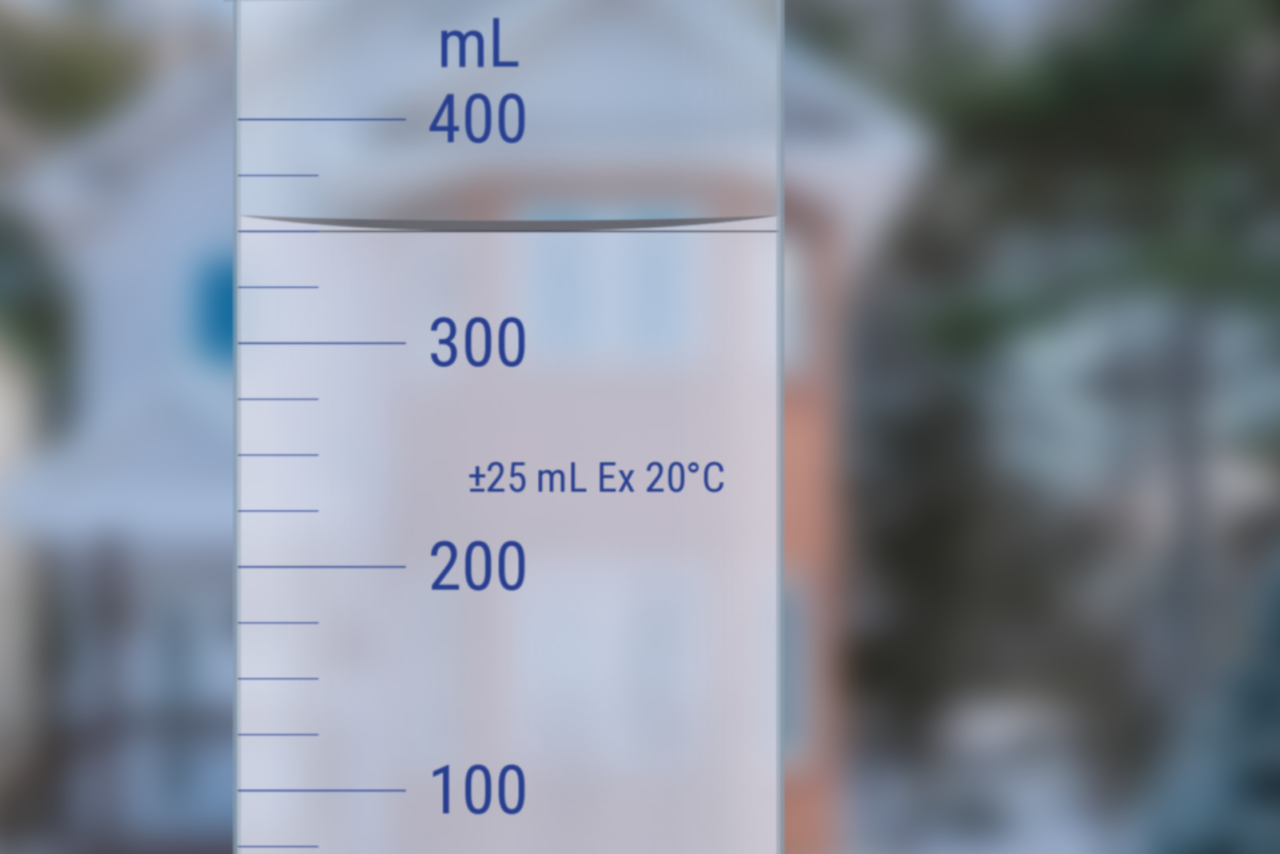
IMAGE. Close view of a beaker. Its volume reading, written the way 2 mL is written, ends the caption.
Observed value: 350 mL
